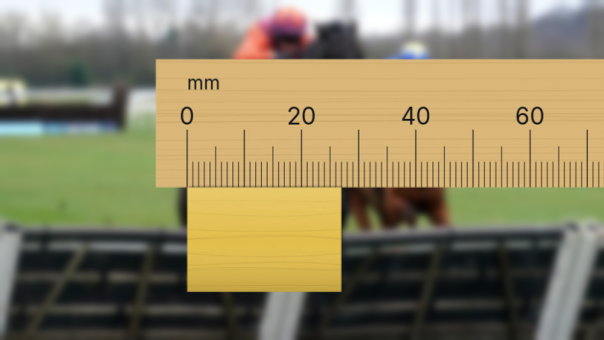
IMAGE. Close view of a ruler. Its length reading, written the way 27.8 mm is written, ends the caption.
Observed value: 27 mm
